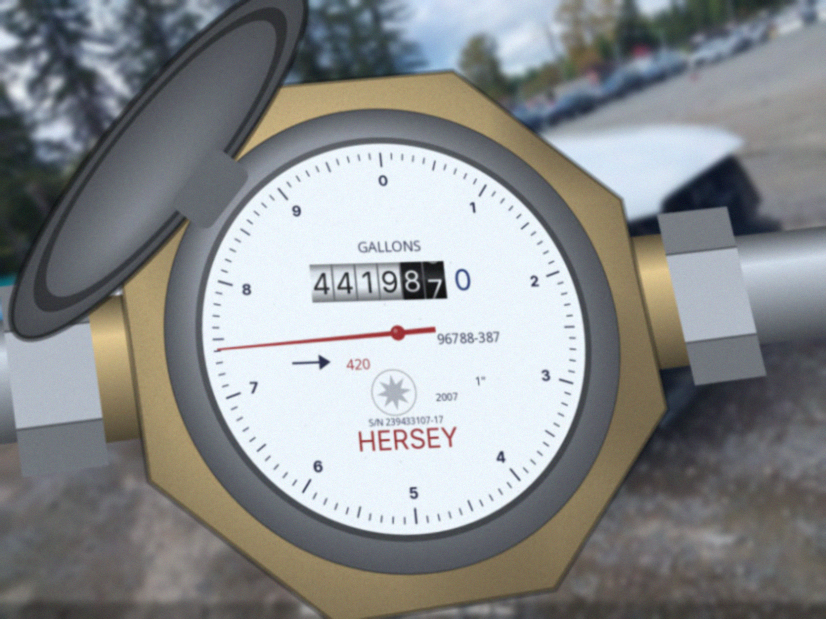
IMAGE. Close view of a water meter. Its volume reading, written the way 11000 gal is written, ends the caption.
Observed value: 4419867.4 gal
